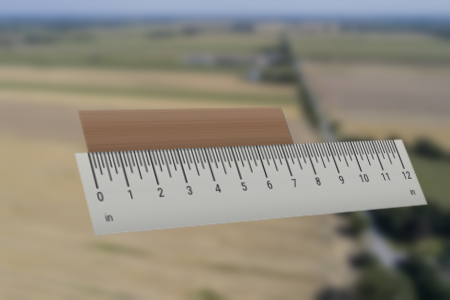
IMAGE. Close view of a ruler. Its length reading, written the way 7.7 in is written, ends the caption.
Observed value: 7.5 in
